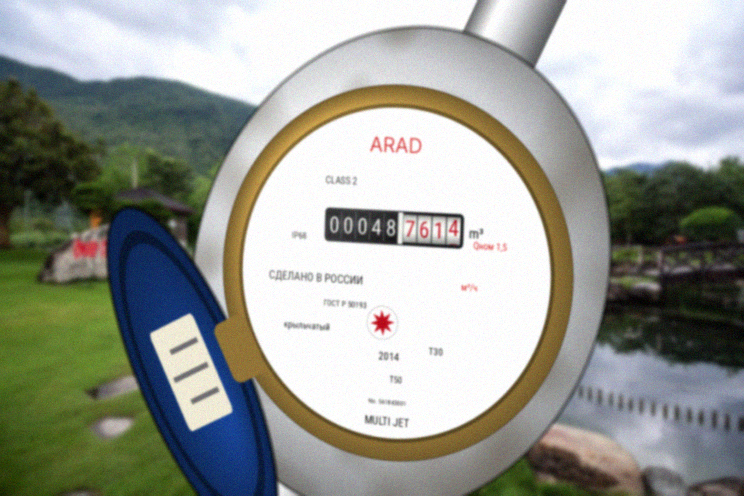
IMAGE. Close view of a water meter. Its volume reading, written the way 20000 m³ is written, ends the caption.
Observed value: 48.7614 m³
